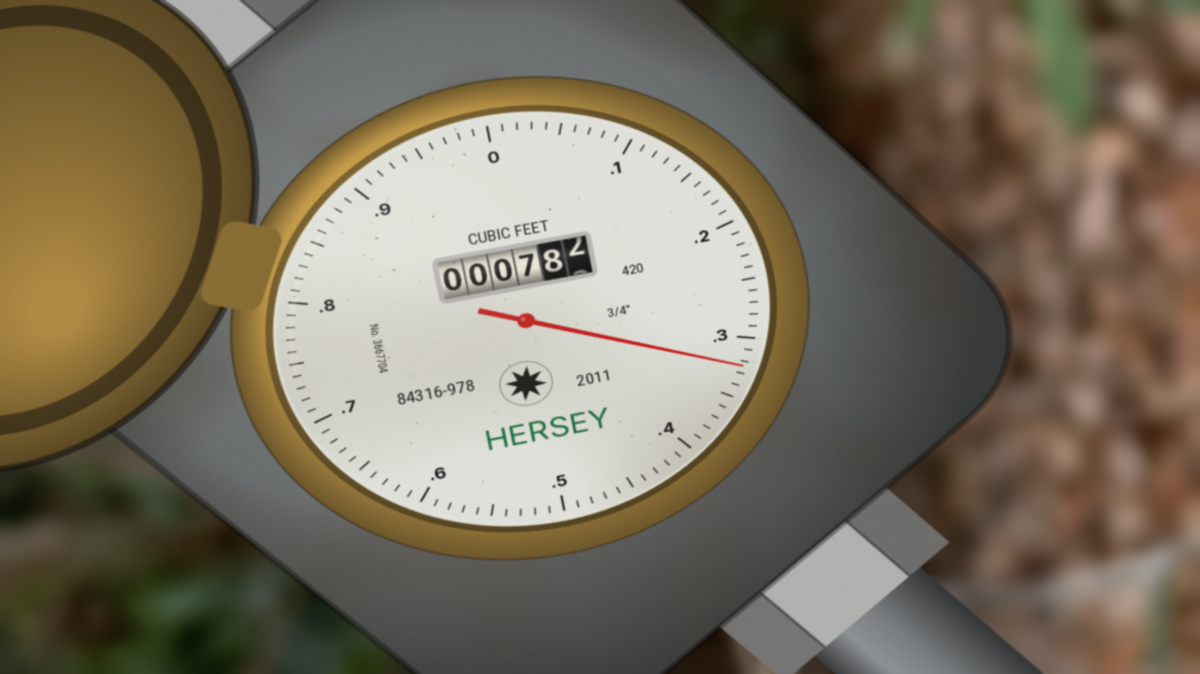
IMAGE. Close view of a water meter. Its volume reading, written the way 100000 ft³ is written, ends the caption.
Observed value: 782.32 ft³
